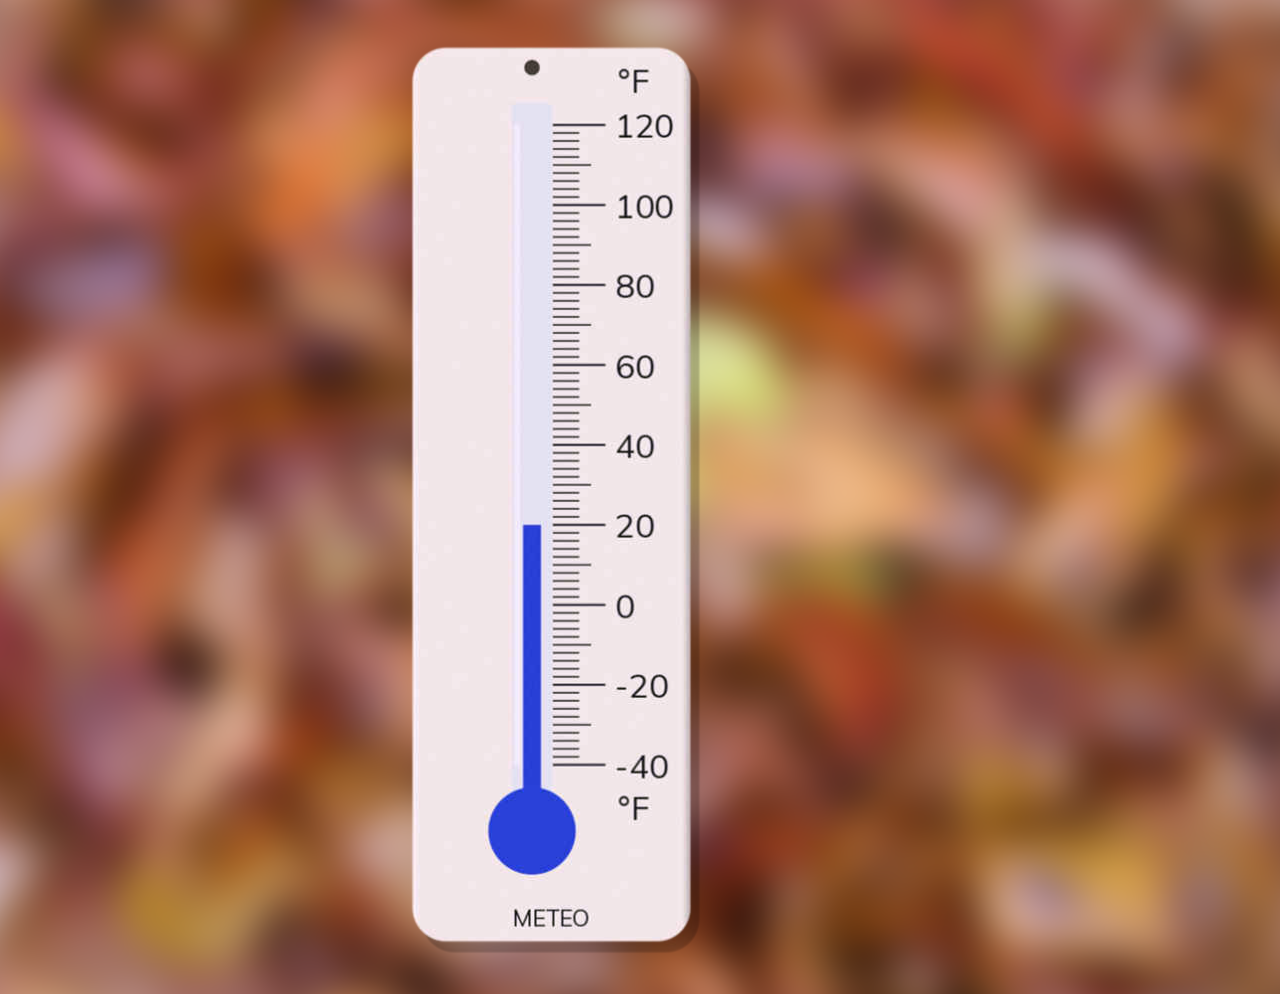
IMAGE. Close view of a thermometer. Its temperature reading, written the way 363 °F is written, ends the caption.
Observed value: 20 °F
